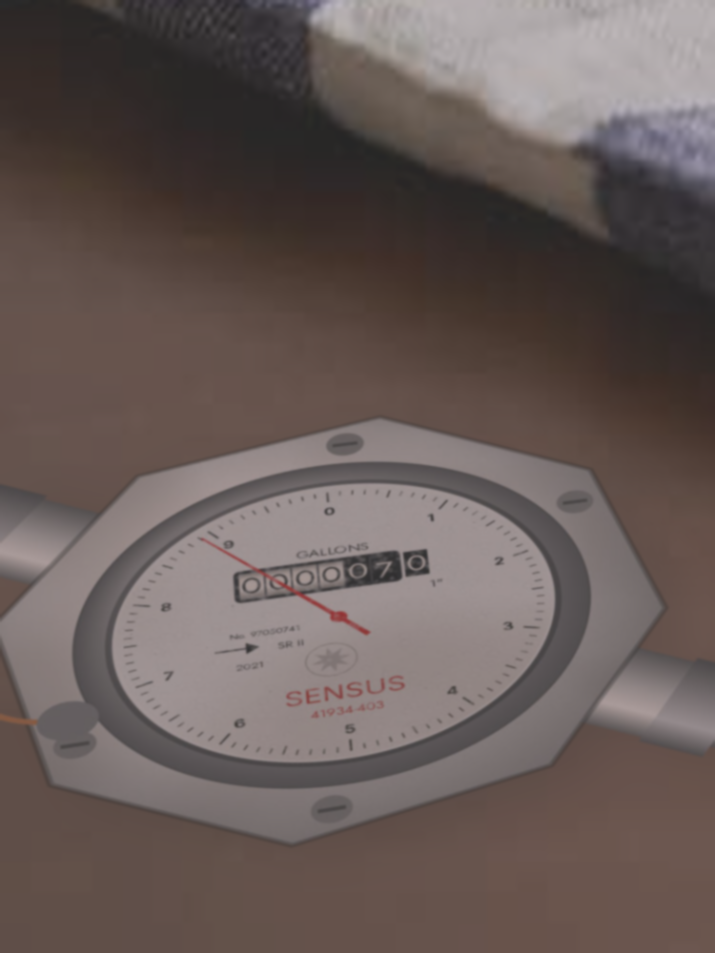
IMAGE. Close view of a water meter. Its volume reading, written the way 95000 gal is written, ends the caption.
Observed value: 68.9 gal
